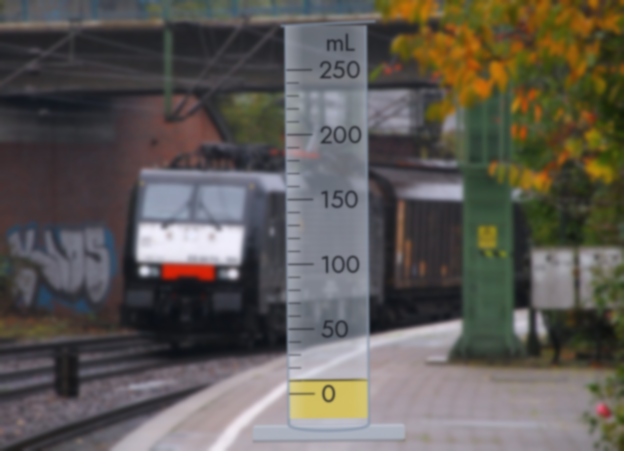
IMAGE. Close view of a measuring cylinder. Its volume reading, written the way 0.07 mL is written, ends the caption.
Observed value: 10 mL
